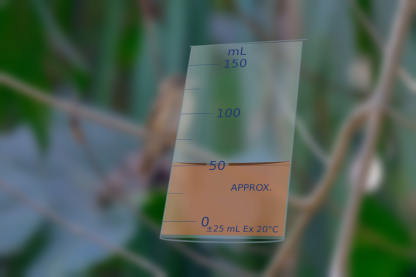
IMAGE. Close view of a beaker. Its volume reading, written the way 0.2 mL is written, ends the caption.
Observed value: 50 mL
